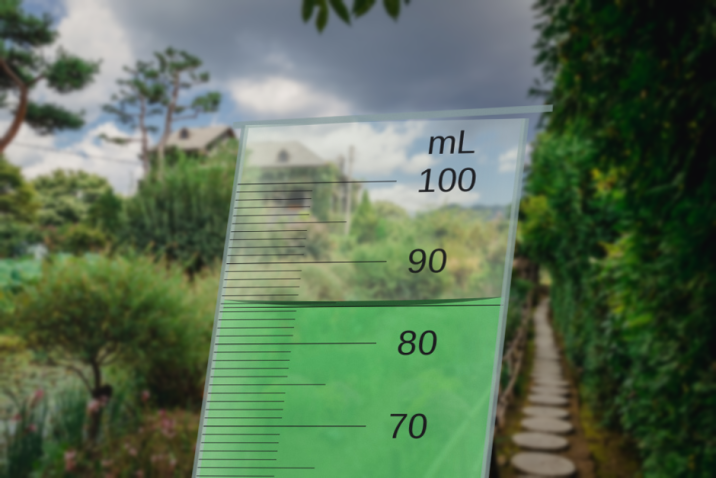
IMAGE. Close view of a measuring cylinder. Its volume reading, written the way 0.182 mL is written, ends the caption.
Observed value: 84.5 mL
